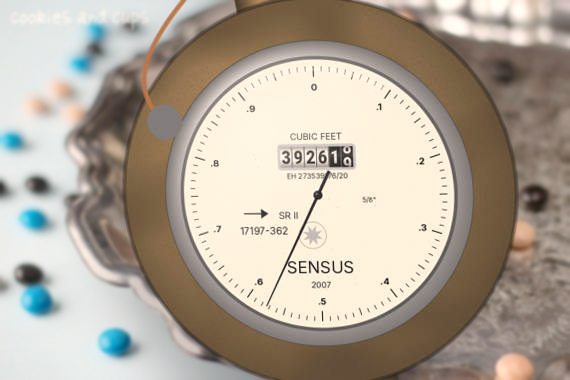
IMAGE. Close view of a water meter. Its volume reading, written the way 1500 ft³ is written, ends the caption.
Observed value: 392618.57 ft³
